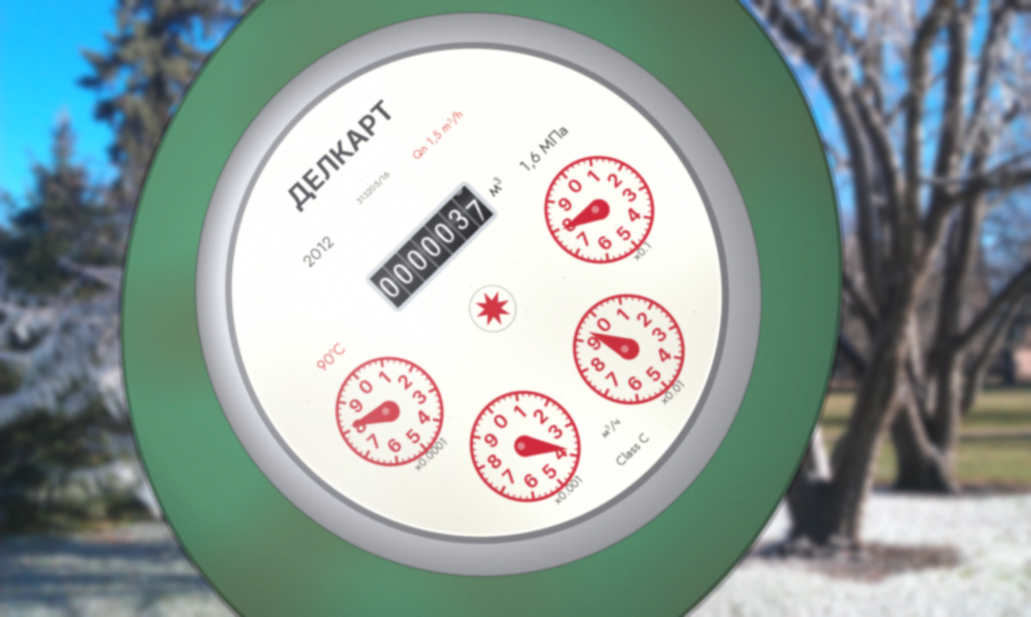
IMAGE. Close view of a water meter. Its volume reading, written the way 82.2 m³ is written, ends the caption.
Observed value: 36.7938 m³
